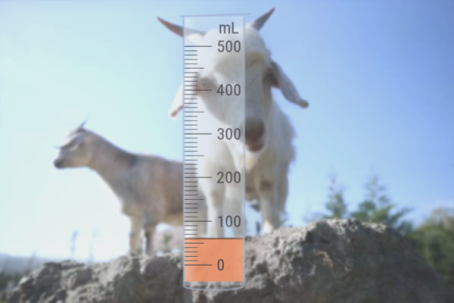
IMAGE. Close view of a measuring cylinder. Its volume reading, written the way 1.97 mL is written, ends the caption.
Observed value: 60 mL
